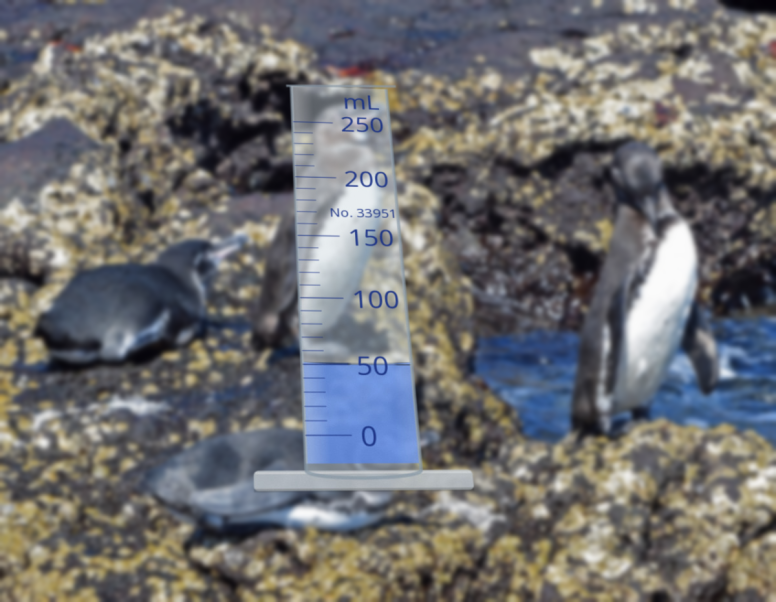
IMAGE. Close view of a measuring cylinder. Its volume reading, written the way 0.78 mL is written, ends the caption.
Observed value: 50 mL
